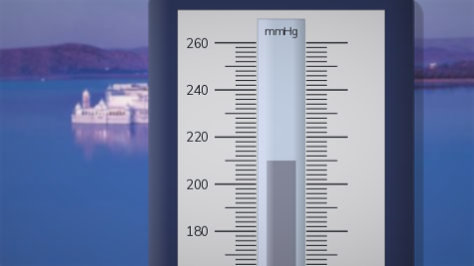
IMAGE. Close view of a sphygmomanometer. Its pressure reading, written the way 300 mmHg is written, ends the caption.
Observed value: 210 mmHg
